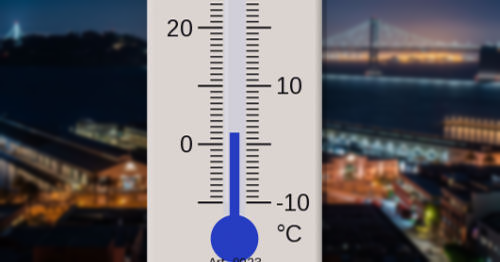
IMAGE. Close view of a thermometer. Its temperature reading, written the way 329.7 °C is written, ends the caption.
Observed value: 2 °C
